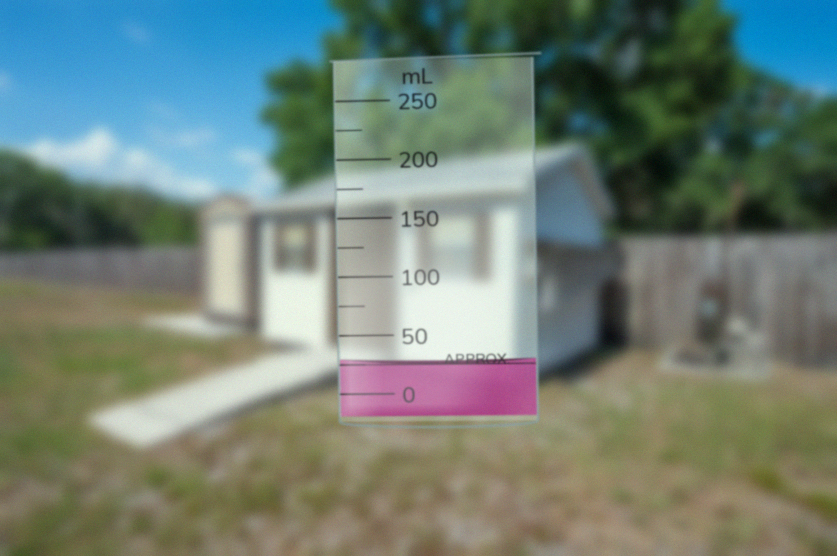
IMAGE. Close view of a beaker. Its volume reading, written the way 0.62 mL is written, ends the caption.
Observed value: 25 mL
